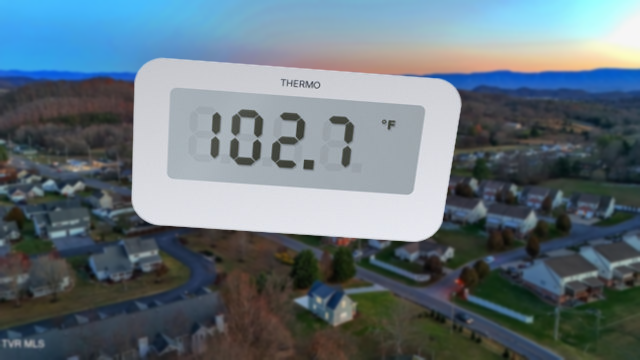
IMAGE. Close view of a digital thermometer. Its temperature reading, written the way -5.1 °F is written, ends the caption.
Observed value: 102.7 °F
